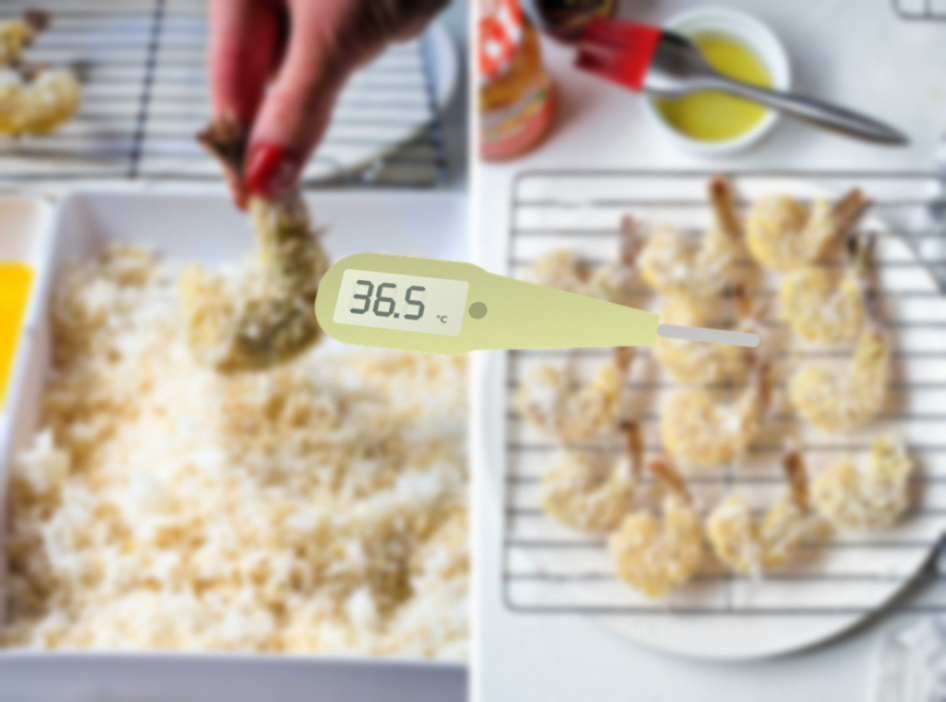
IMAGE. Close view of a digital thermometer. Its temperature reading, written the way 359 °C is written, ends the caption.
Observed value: 36.5 °C
